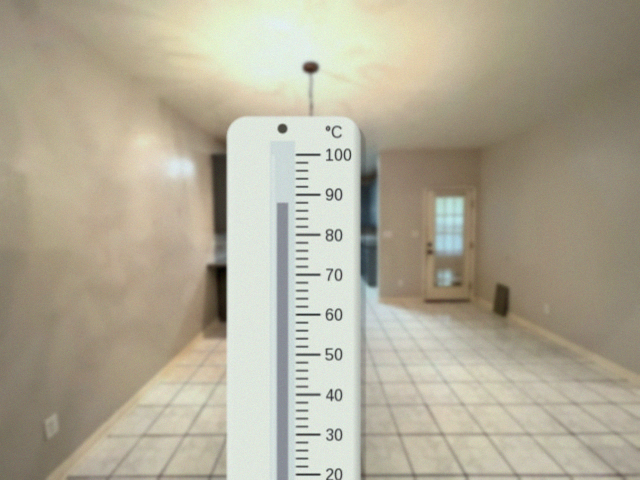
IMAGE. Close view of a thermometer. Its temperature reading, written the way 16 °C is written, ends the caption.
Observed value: 88 °C
